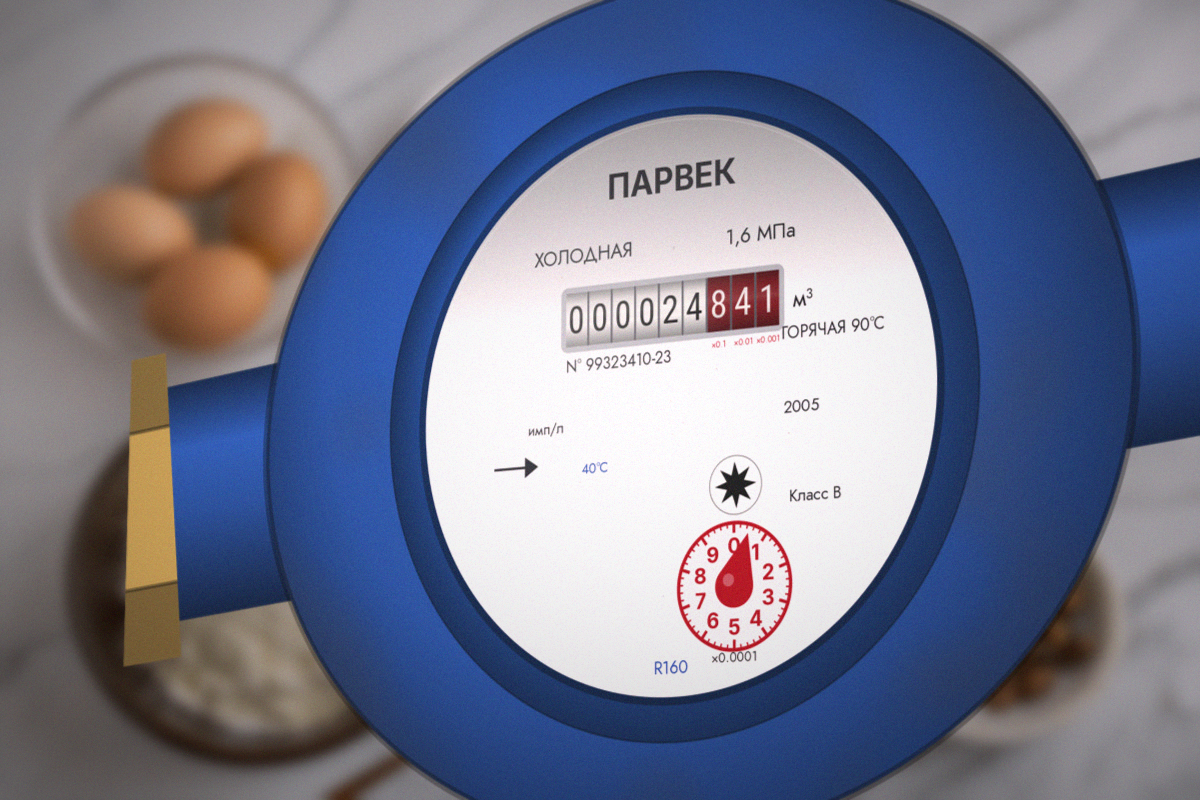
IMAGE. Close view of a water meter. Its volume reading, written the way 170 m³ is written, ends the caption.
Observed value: 24.8410 m³
